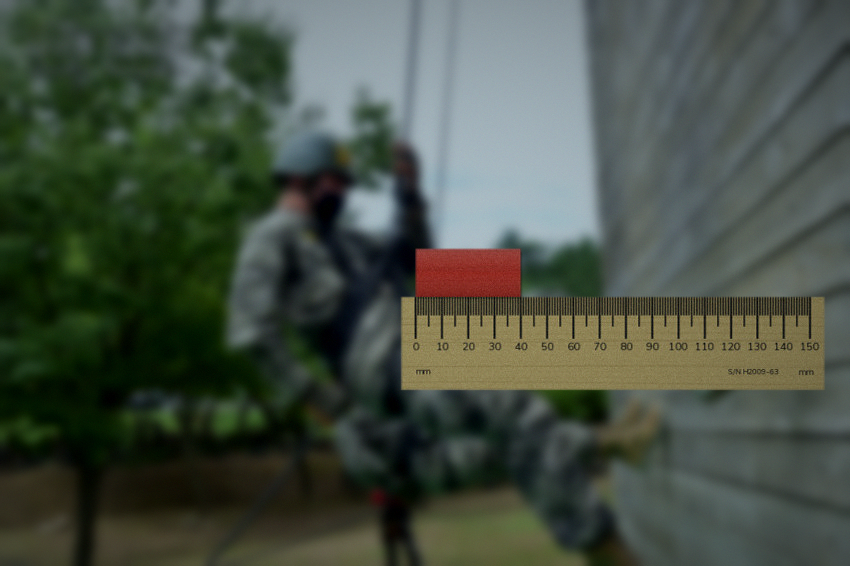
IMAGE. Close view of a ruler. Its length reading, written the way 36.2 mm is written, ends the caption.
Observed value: 40 mm
